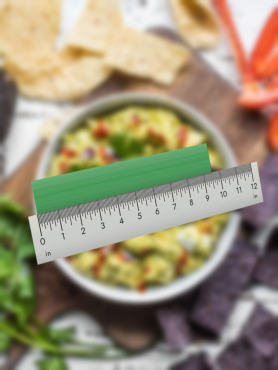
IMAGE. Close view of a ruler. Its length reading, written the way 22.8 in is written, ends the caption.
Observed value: 9.5 in
